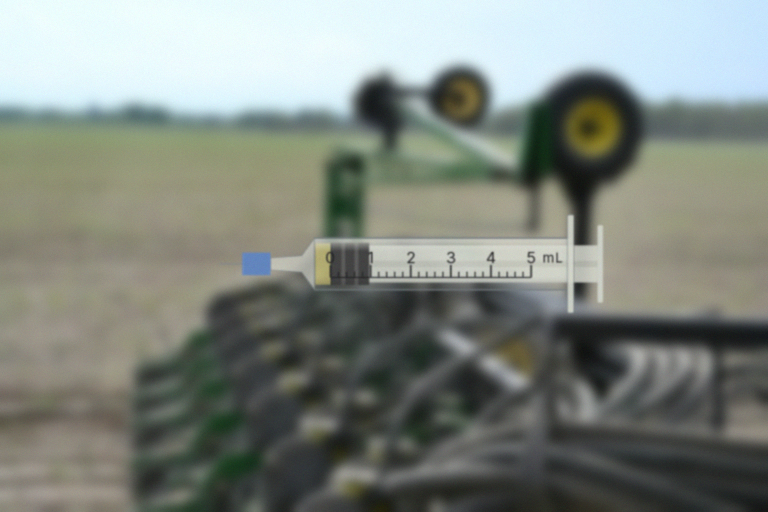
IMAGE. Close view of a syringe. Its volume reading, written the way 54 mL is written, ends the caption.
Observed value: 0 mL
